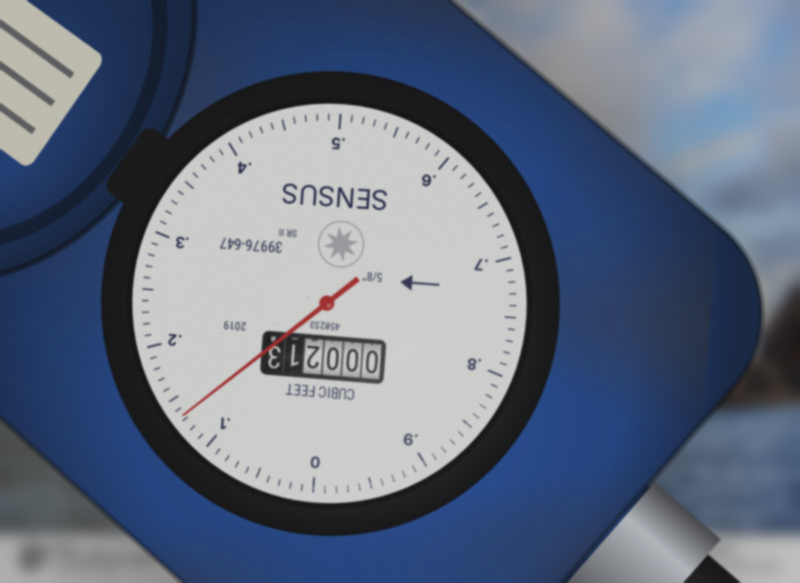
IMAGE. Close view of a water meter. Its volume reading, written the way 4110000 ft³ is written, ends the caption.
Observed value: 213.13 ft³
